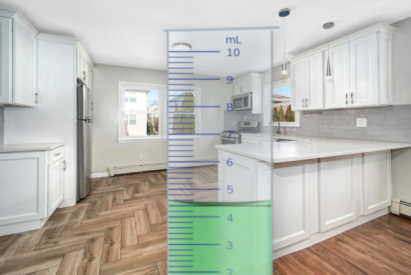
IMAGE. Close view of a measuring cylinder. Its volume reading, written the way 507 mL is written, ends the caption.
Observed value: 4.4 mL
